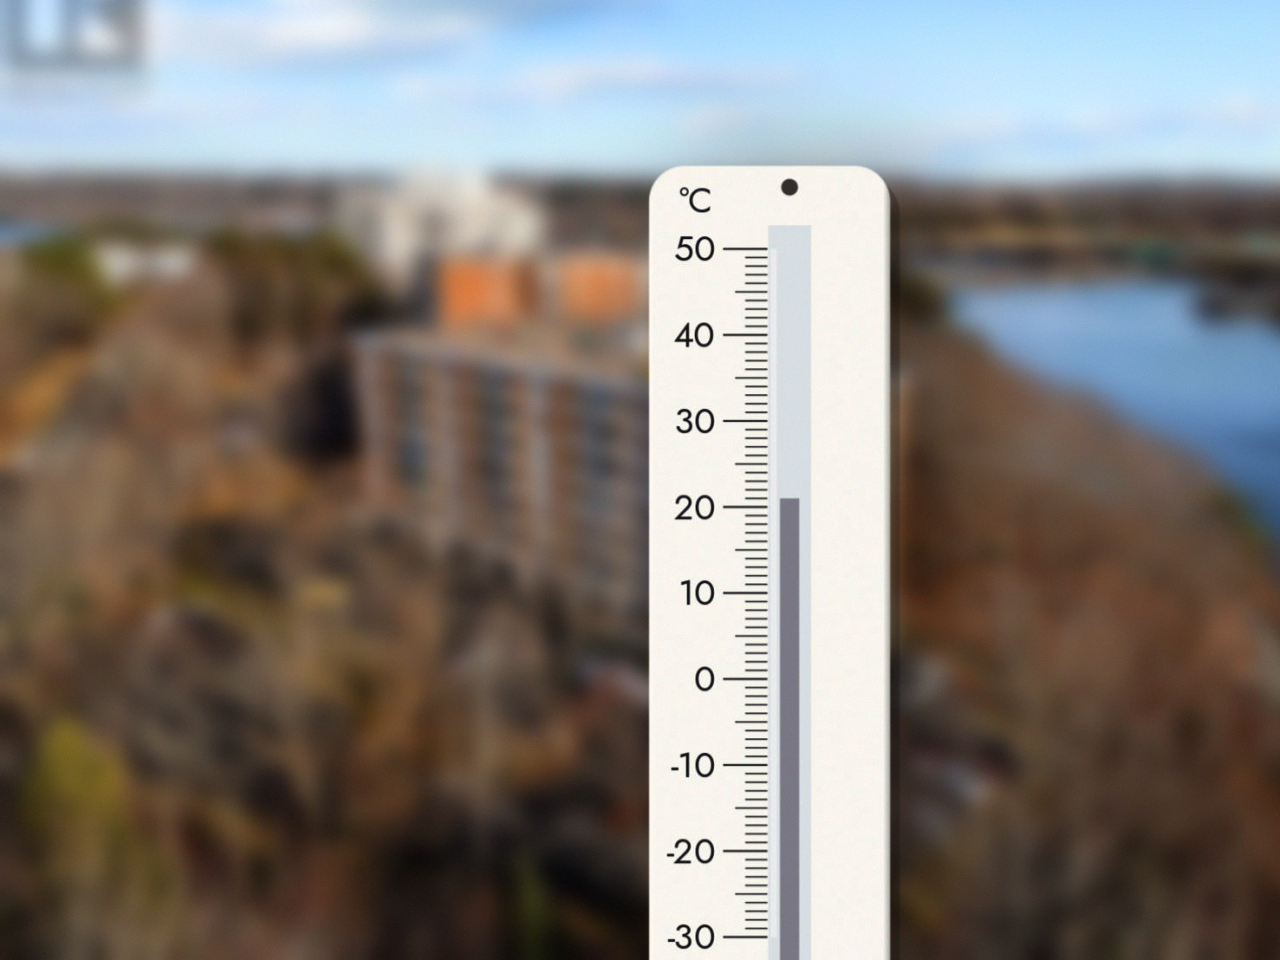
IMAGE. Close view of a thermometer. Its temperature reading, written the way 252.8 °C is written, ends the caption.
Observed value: 21 °C
